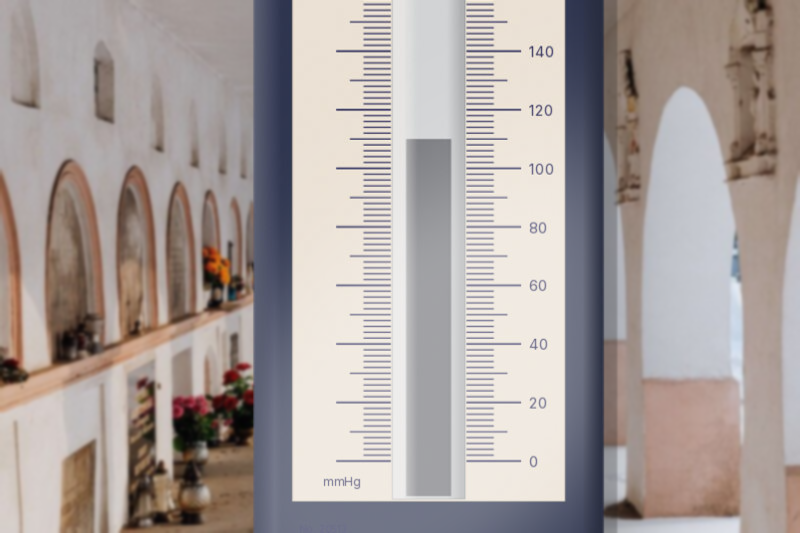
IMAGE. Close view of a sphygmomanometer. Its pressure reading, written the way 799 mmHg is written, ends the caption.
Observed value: 110 mmHg
